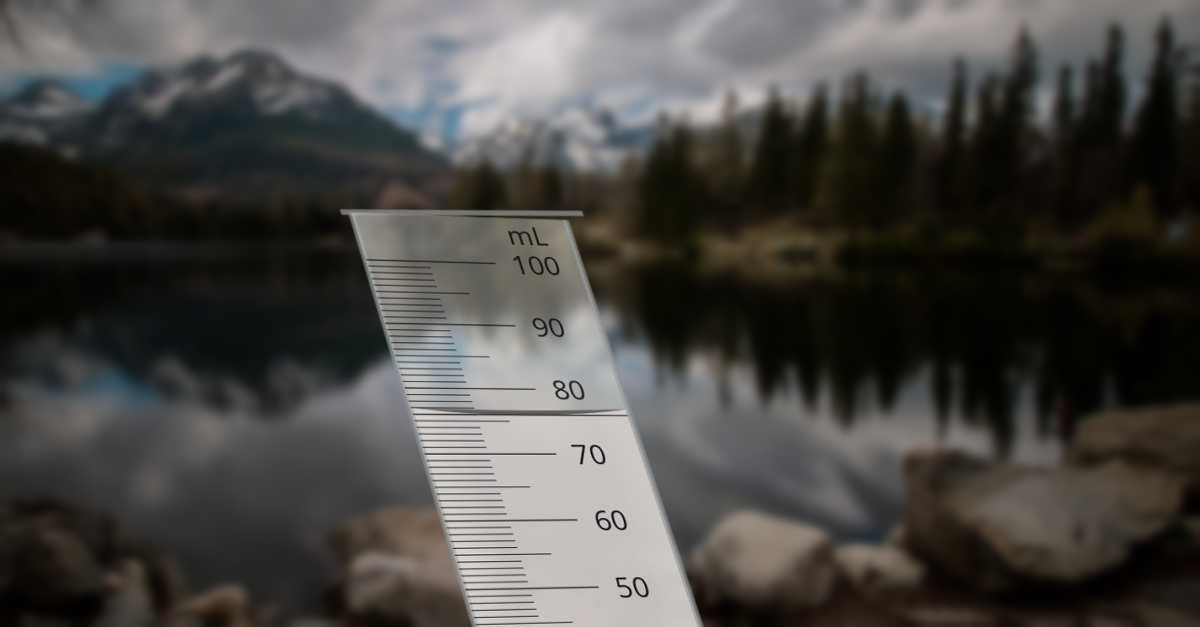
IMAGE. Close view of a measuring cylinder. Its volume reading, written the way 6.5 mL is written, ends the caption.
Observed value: 76 mL
